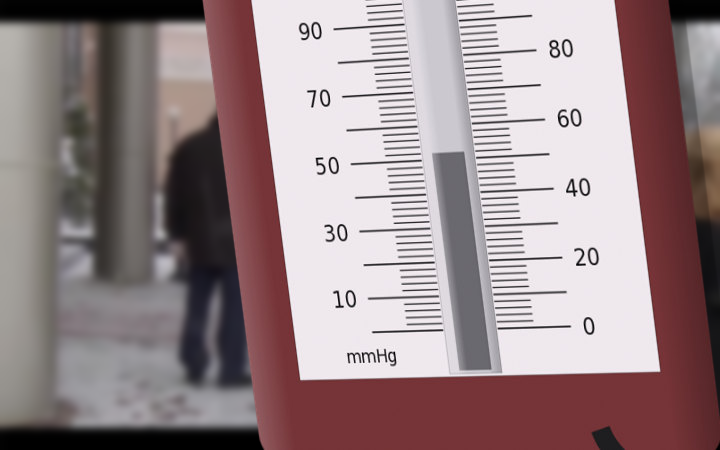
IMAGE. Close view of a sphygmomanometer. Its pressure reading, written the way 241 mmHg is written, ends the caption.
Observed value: 52 mmHg
